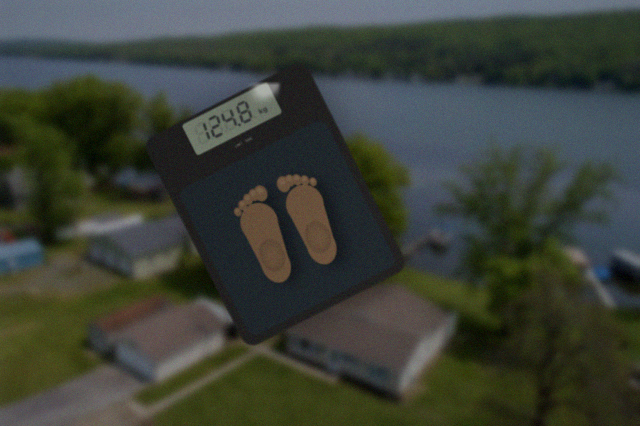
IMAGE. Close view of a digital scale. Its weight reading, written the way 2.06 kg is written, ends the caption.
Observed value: 124.8 kg
